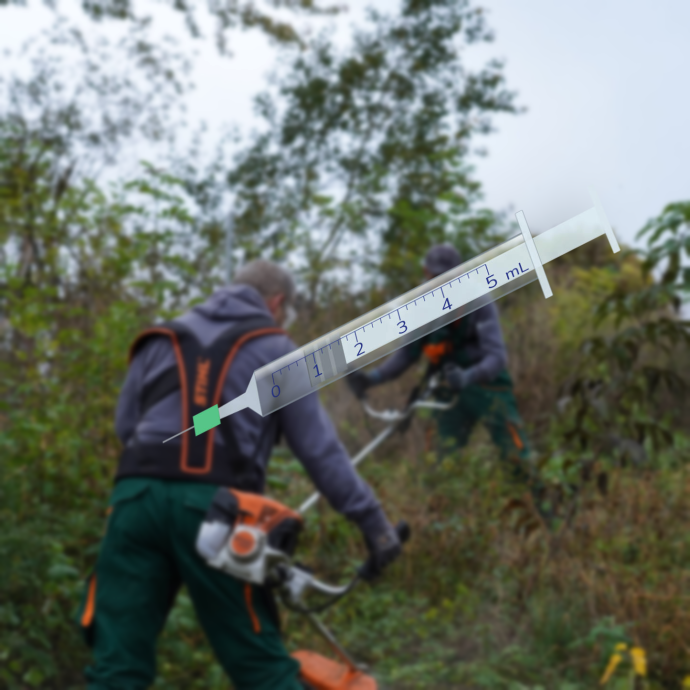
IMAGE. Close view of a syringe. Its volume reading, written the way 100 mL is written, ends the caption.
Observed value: 0.8 mL
